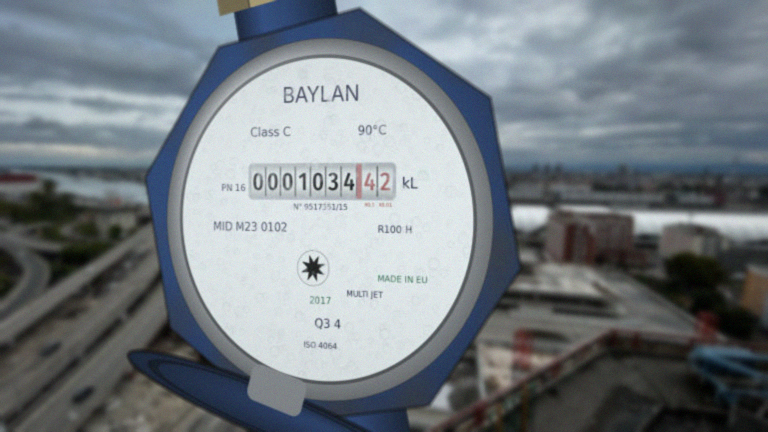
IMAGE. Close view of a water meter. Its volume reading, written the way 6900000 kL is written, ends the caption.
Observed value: 1034.42 kL
